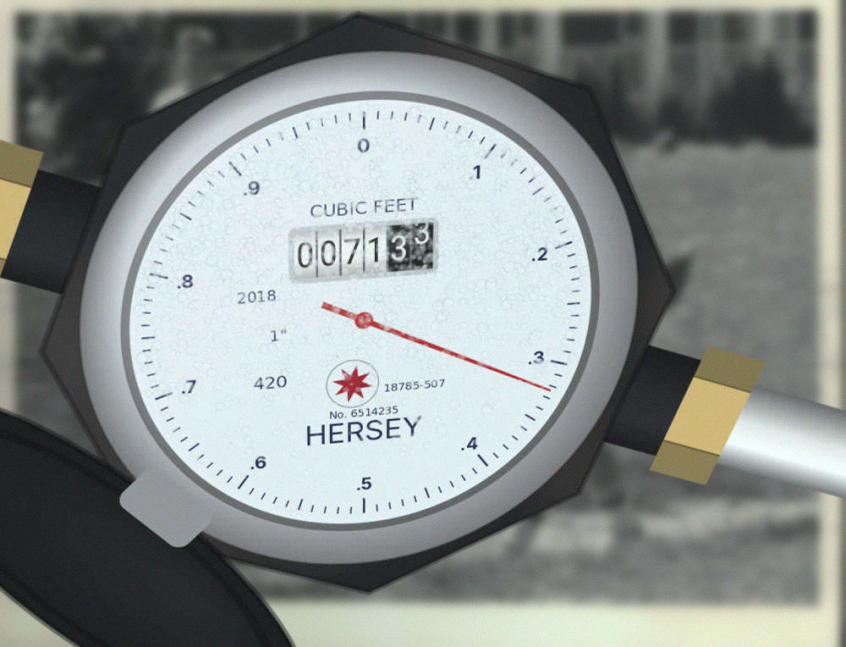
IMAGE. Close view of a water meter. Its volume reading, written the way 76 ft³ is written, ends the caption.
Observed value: 7133.32 ft³
